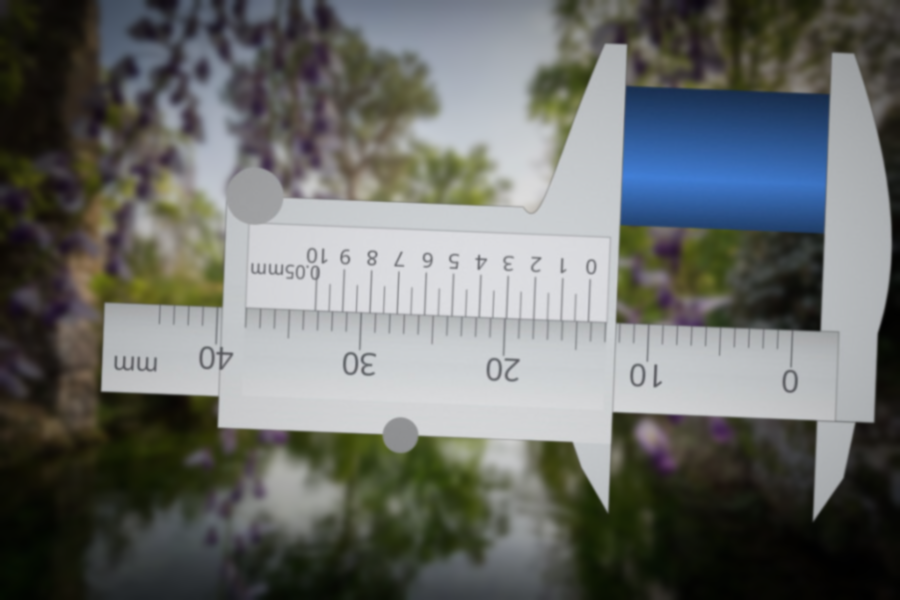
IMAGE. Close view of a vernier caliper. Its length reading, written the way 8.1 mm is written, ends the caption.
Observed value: 14.2 mm
